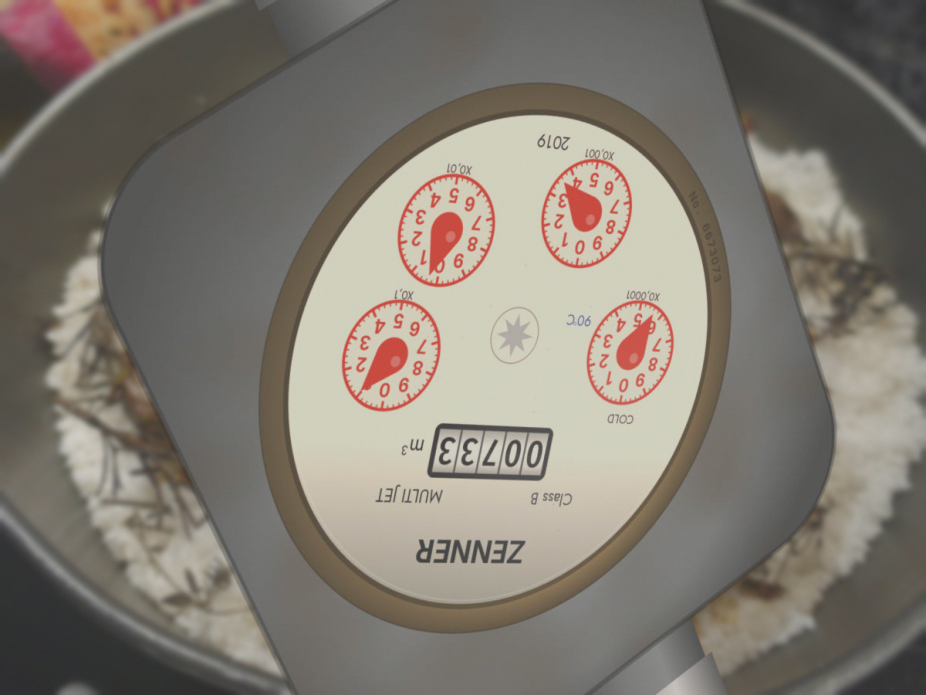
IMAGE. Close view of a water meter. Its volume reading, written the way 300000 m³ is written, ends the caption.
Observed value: 733.1035 m³
